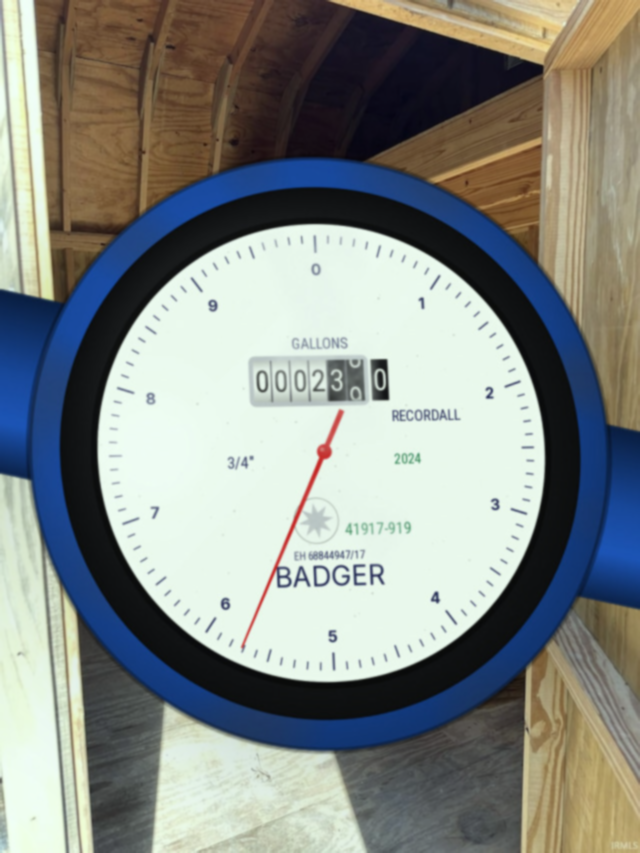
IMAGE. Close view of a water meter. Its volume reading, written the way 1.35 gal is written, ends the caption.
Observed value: 2385.7 gal
